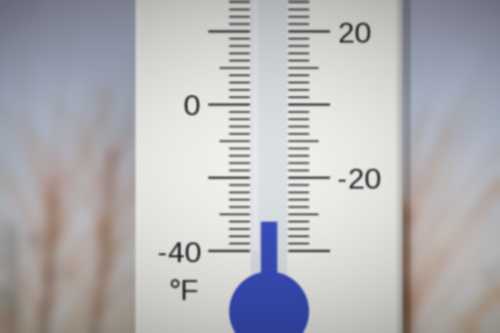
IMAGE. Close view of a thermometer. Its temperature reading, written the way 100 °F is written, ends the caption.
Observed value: -32 °F
